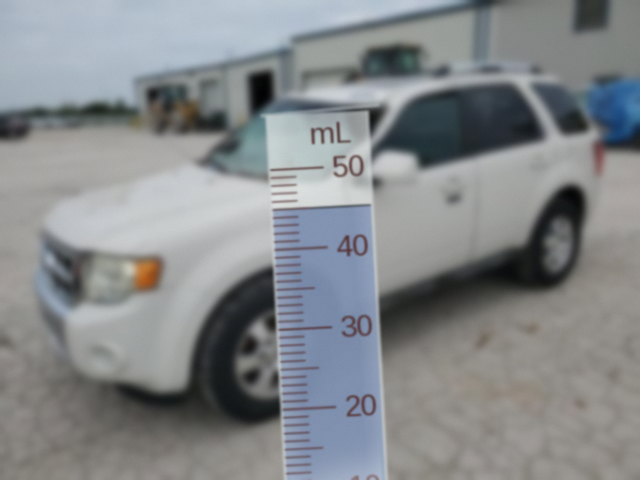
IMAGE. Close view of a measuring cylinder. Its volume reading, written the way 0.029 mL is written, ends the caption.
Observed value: 45 mL
